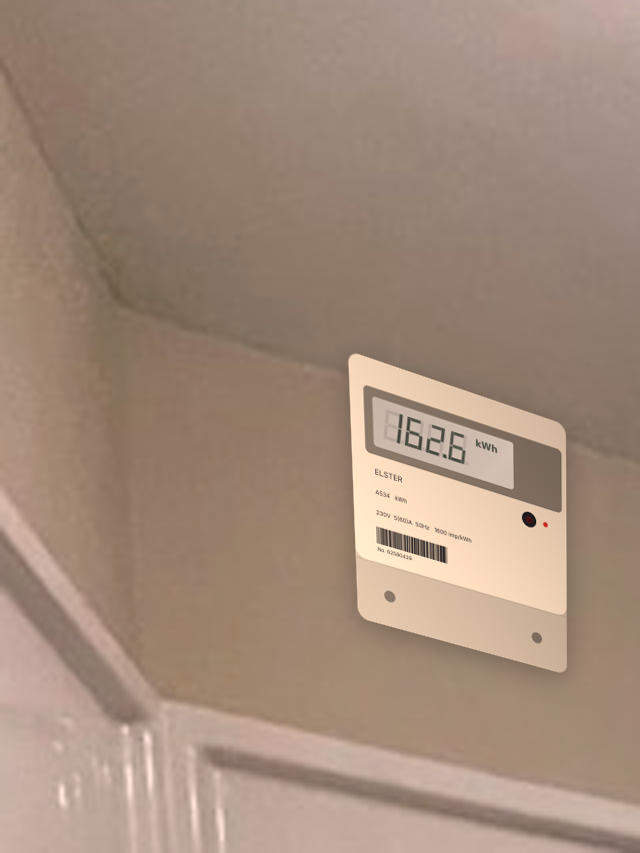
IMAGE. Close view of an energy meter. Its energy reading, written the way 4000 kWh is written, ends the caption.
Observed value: 162.6 kWh
